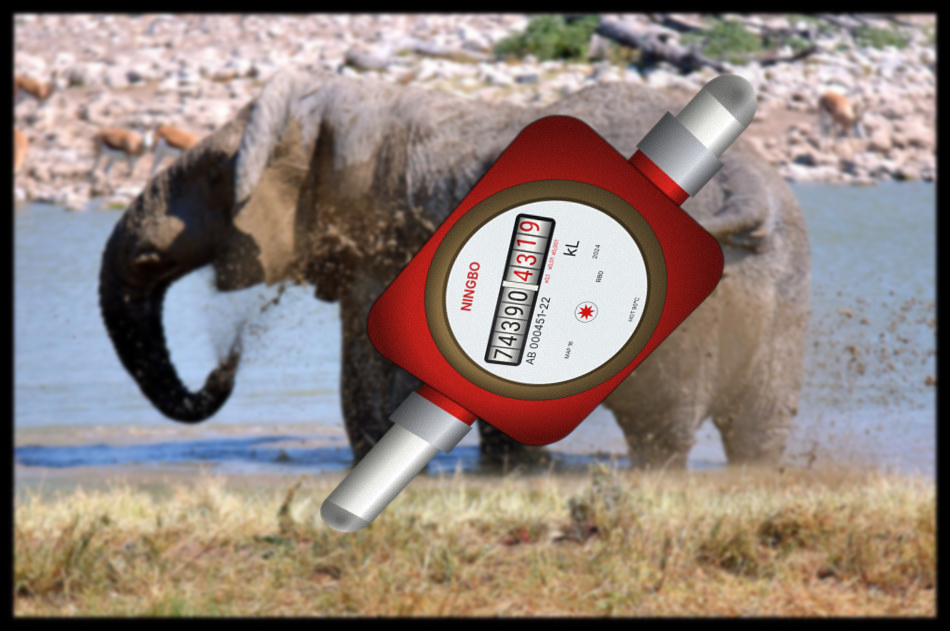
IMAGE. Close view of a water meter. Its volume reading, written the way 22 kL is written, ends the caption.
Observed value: 74390.4319 kL
